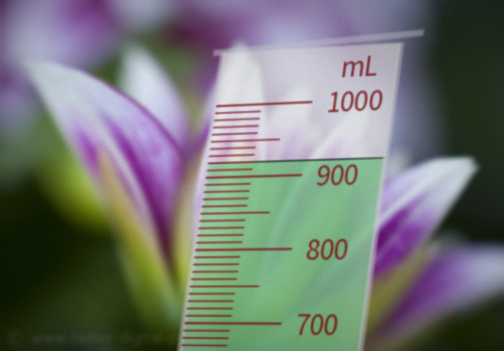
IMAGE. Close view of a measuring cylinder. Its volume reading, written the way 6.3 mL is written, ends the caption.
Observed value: 920 mL
